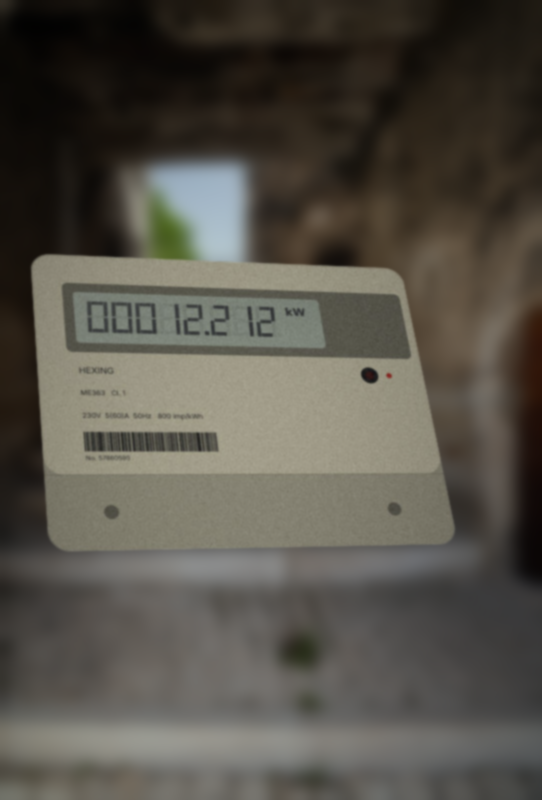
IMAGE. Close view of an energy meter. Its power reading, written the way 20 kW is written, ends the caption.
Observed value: 12.212 kW
